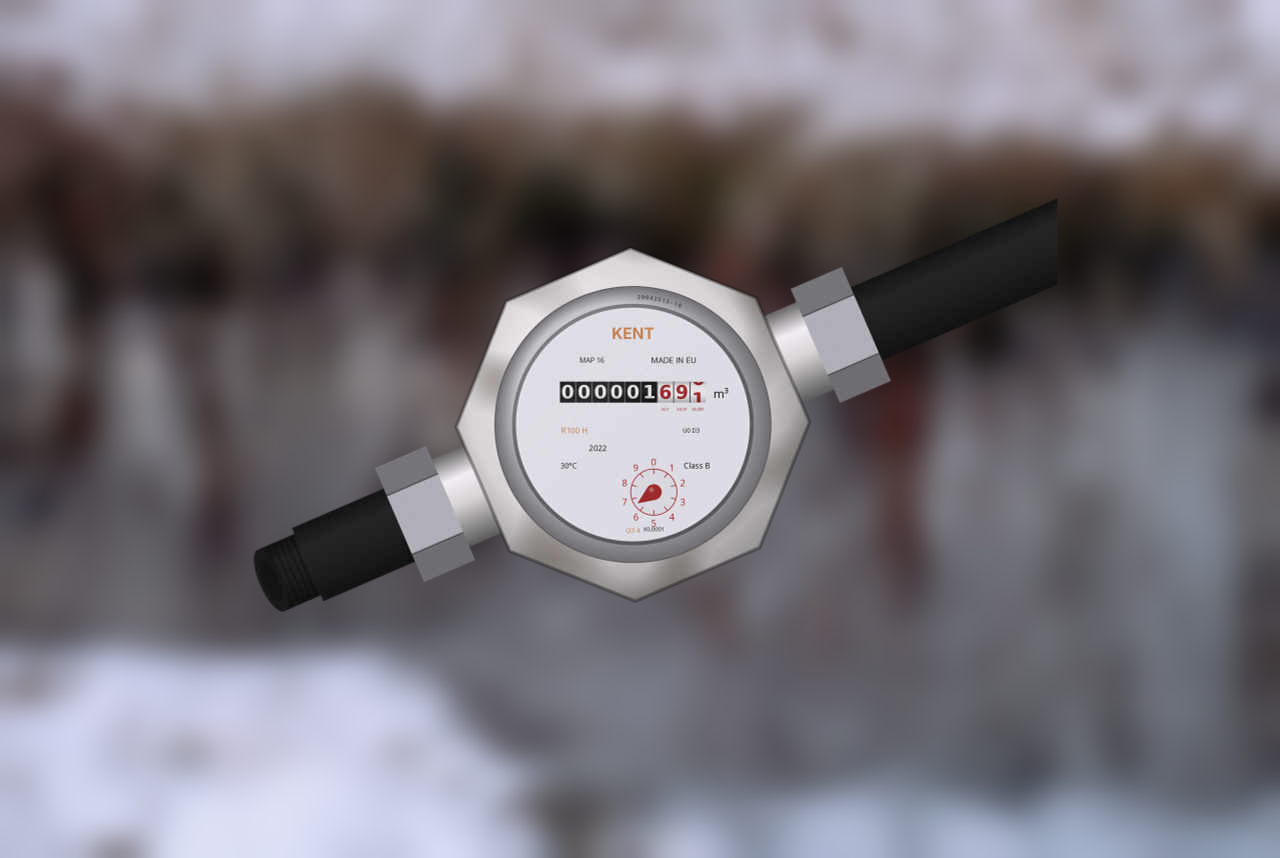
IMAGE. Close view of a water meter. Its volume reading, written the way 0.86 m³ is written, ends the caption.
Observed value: 1.6906 m³
